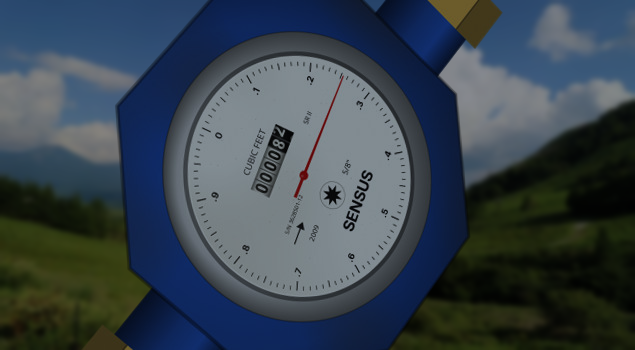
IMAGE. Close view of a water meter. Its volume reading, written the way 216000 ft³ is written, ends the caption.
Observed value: 82.25 ft³
